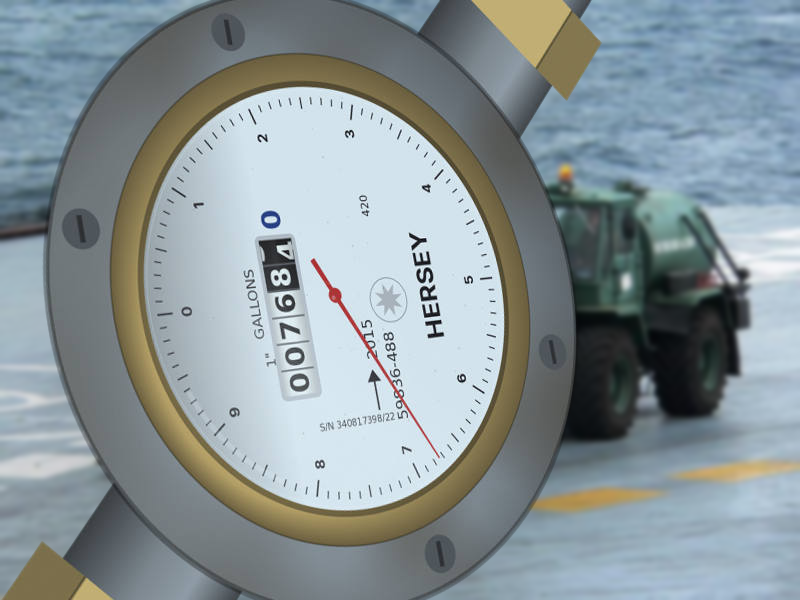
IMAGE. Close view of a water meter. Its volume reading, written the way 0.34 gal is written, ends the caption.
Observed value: 76836.7 gal
